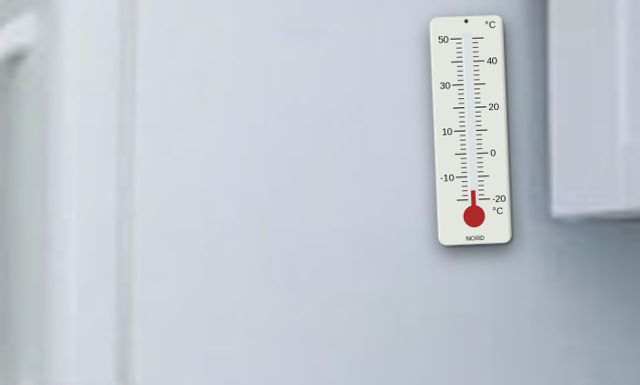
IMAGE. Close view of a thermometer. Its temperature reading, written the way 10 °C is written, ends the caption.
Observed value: -16 °C
